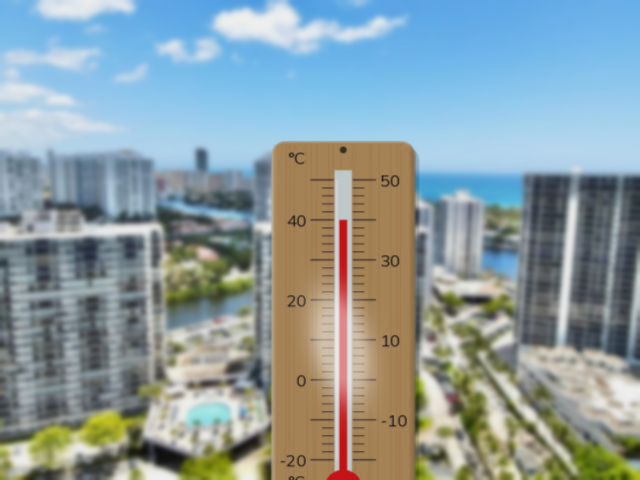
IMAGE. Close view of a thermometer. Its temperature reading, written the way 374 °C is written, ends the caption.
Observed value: 40 °C
